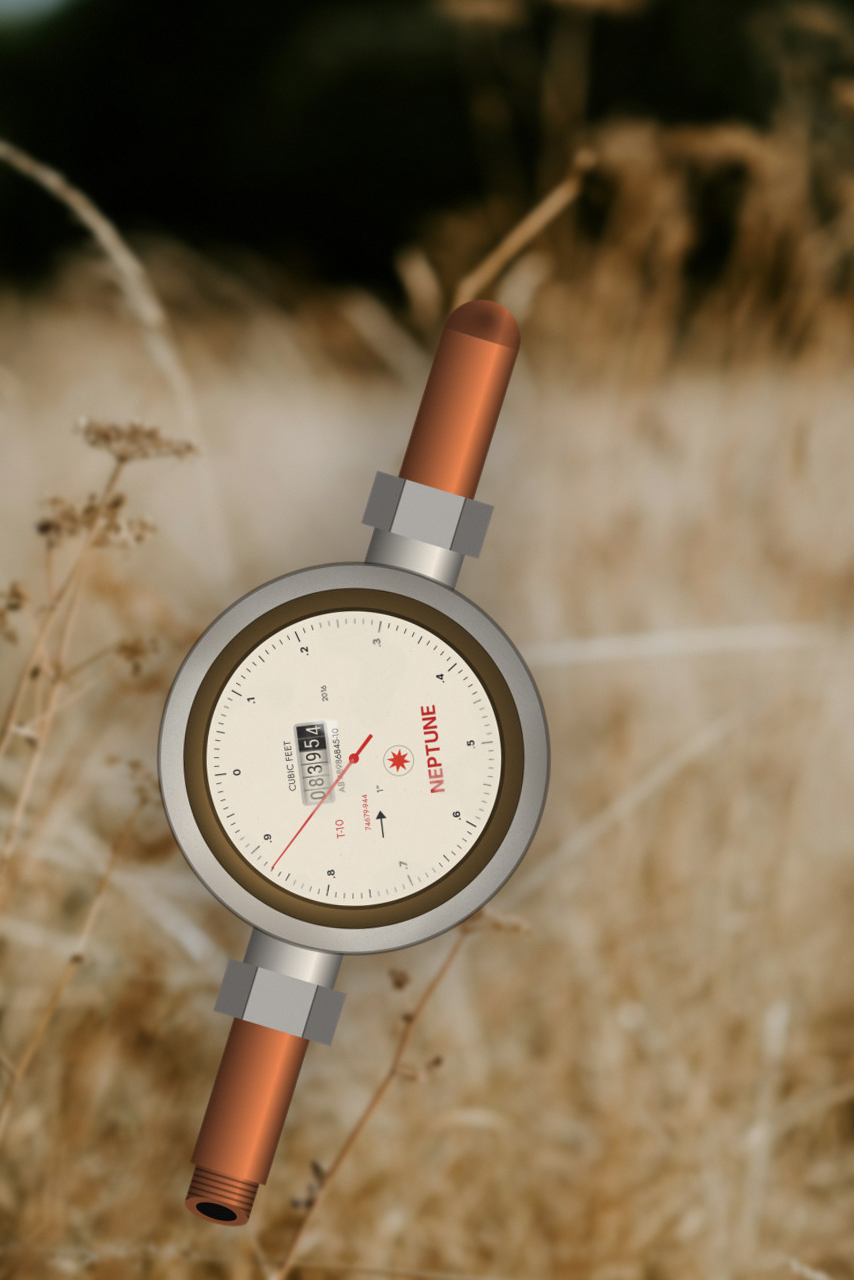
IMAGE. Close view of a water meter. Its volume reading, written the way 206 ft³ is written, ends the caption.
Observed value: 83953.87 ft³
